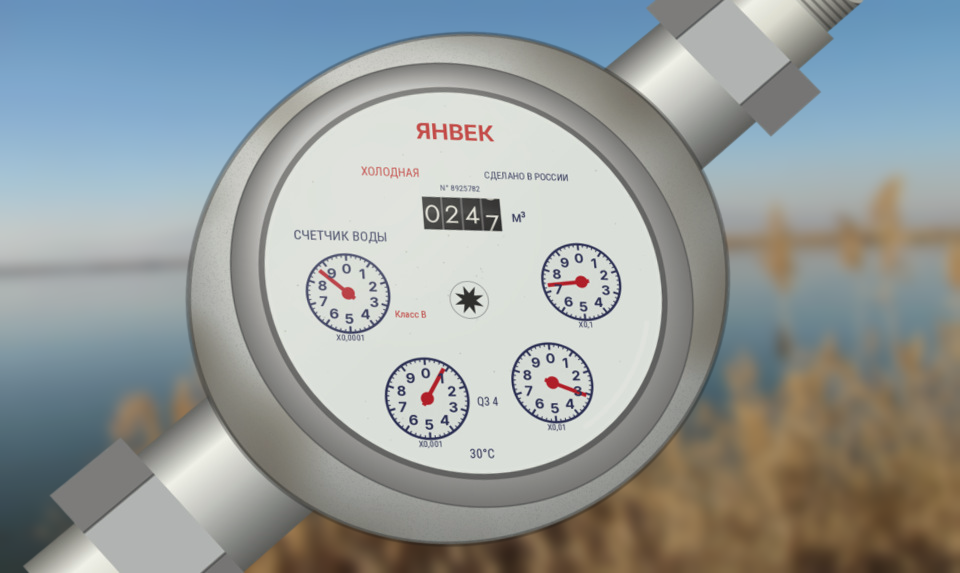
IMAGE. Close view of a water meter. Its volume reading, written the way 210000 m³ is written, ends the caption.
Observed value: 246.7308 m³
